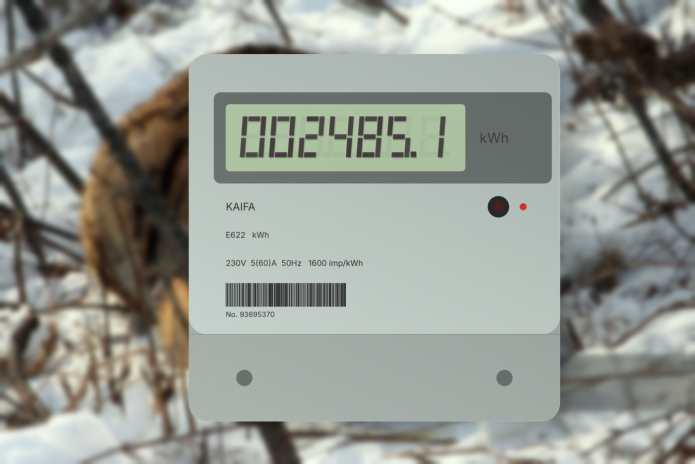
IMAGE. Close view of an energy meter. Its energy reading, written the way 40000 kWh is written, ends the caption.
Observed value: 2485.1 kWh
